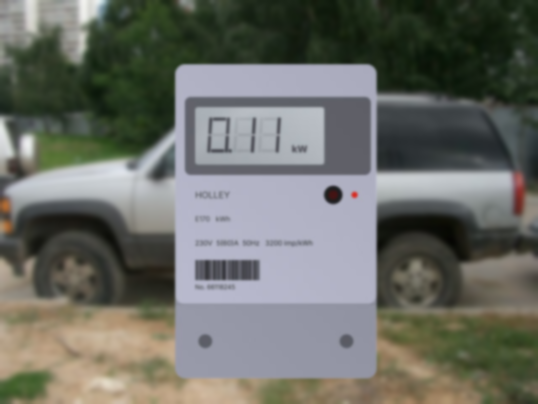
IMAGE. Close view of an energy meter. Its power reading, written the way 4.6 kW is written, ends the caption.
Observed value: 0.11 kW
